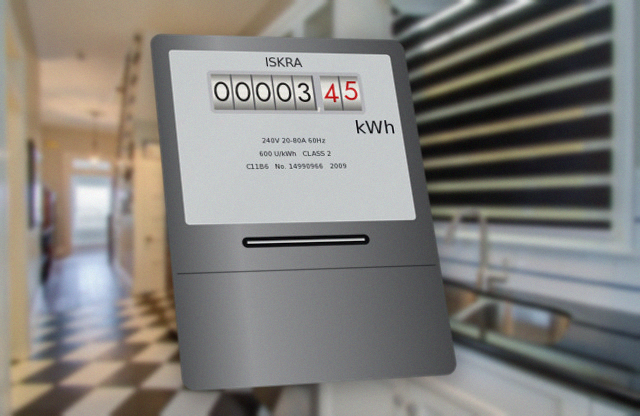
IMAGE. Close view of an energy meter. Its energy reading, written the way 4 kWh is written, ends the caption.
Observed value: 3.45 kWh
